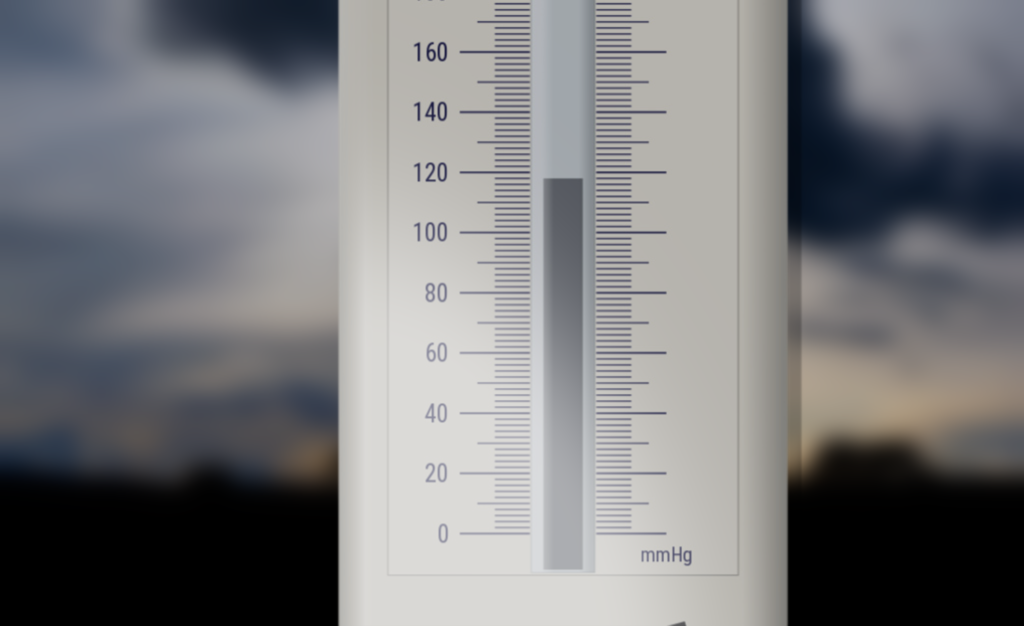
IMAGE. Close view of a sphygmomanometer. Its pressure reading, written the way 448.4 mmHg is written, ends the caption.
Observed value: 118 mmHg
